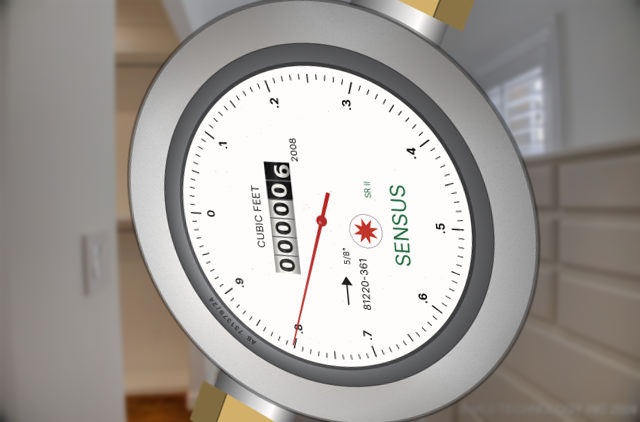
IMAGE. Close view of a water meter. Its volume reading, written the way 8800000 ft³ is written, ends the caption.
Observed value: 5.80 ft³
